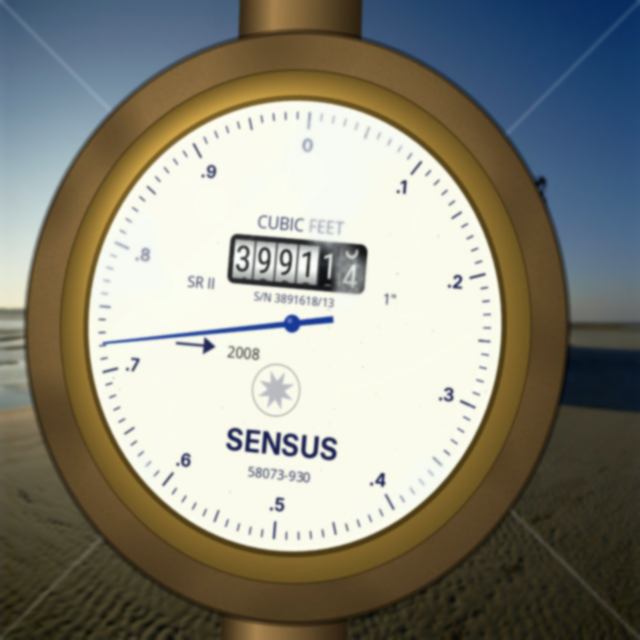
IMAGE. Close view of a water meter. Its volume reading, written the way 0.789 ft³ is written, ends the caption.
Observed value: 399113.72 ft³
